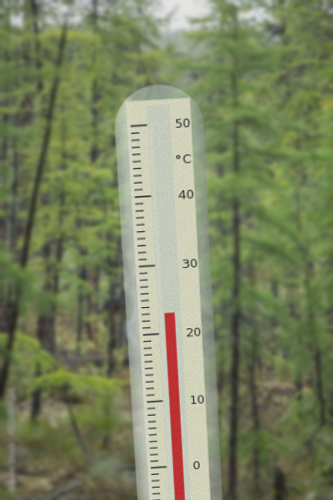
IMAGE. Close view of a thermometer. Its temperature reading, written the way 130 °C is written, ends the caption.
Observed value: 23 °C
